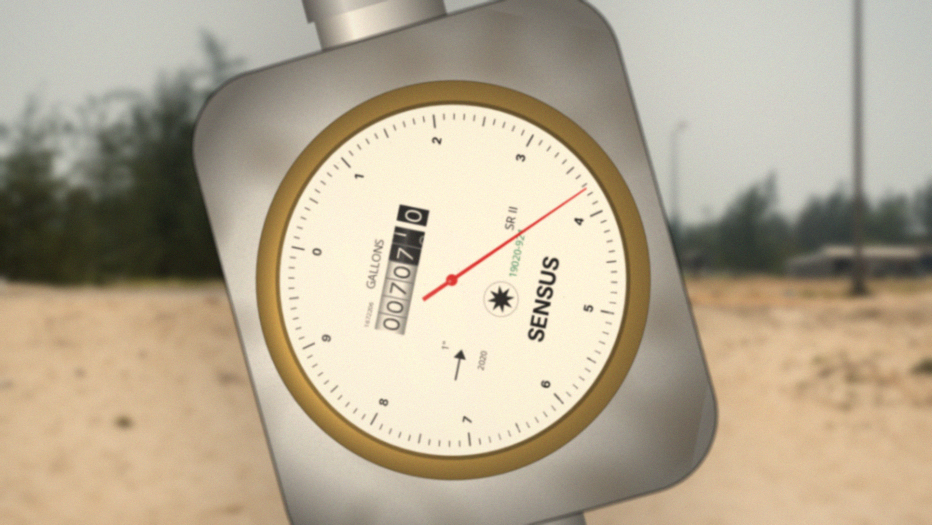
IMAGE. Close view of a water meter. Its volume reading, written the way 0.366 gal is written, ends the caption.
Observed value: 70713.7 gal
